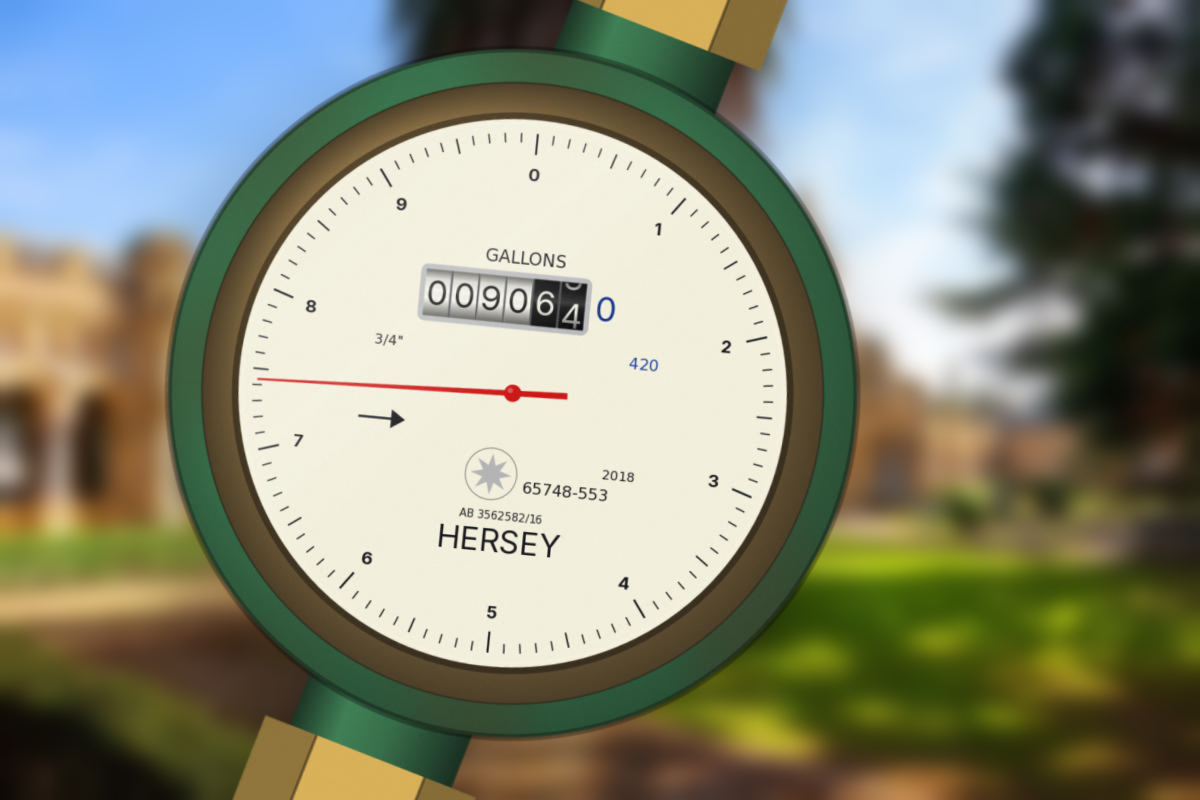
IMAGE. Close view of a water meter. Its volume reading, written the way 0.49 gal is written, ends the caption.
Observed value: 90637.4 gal
